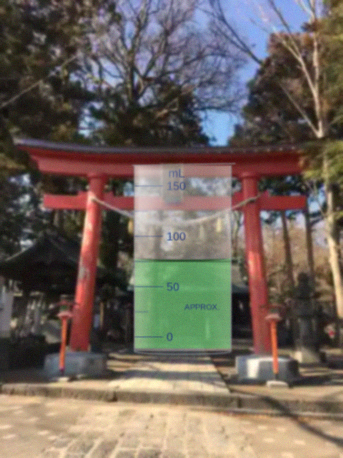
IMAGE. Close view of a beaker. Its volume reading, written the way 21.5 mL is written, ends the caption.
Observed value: 75 mL
